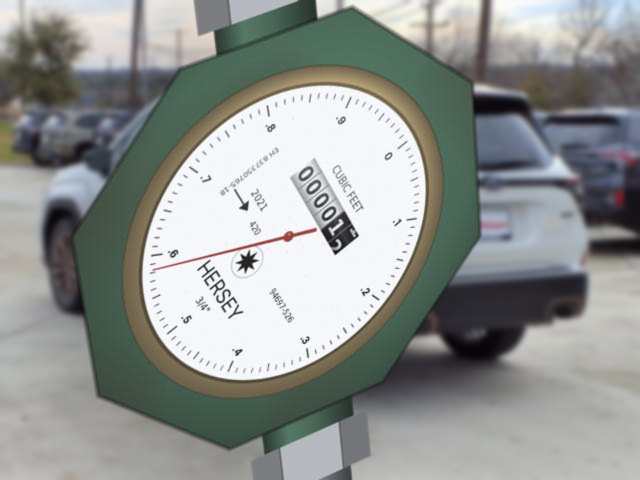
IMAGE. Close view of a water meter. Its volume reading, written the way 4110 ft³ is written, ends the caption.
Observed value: 11.58 ft³
